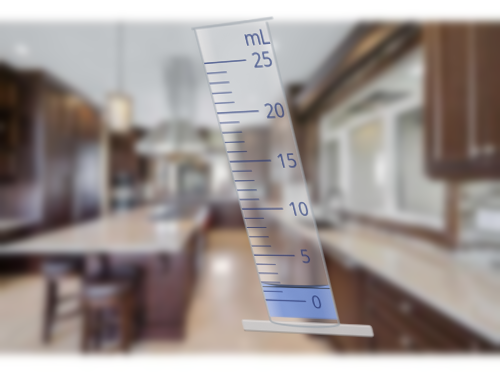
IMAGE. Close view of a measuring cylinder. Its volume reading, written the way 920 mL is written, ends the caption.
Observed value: 1.5 mL
